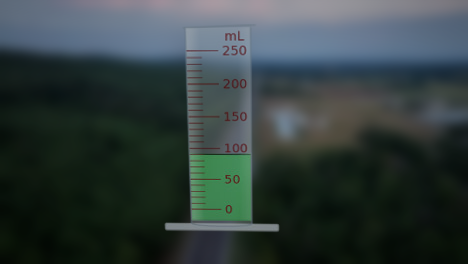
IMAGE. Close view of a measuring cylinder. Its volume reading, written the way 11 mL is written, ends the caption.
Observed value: 90 mL
